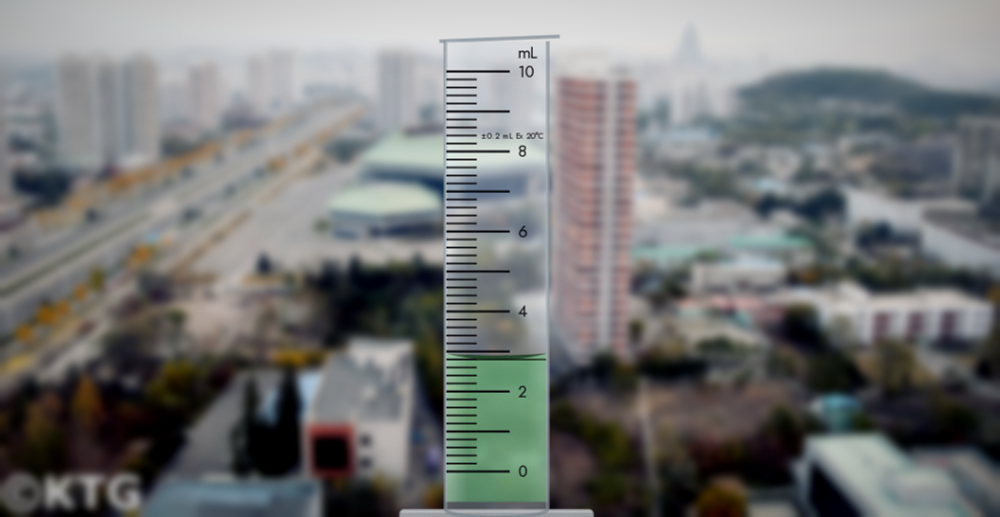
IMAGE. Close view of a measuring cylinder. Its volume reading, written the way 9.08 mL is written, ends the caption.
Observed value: 2.8 mL
